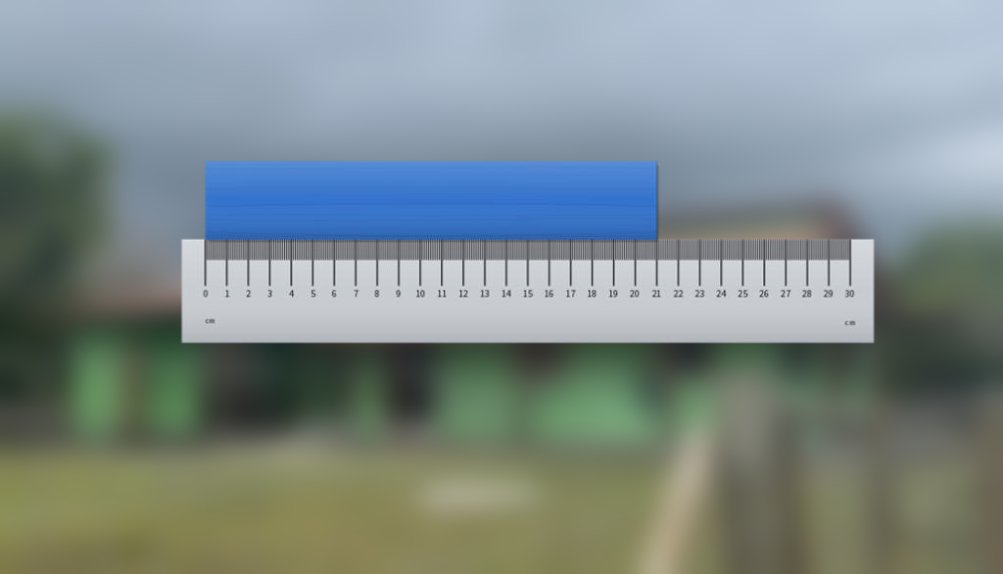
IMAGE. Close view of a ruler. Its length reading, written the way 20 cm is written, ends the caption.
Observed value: 21 cm
